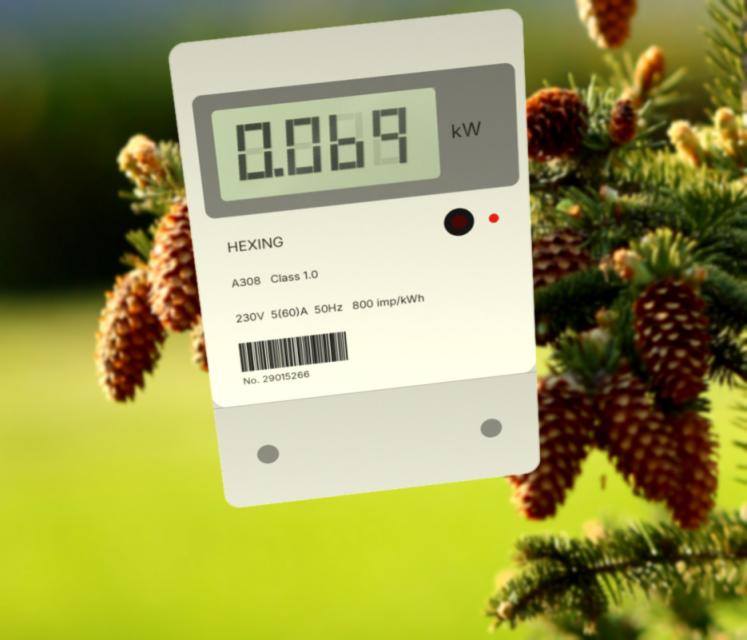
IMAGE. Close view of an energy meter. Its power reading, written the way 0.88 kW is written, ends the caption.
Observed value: 0.069 kW
